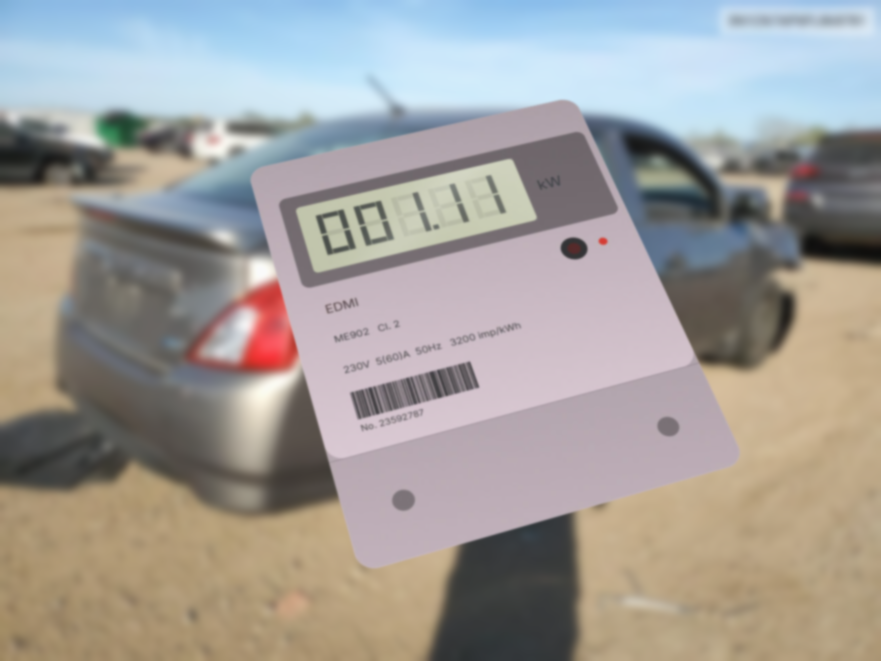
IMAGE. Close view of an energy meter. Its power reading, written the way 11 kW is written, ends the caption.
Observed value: 1.11 kW
